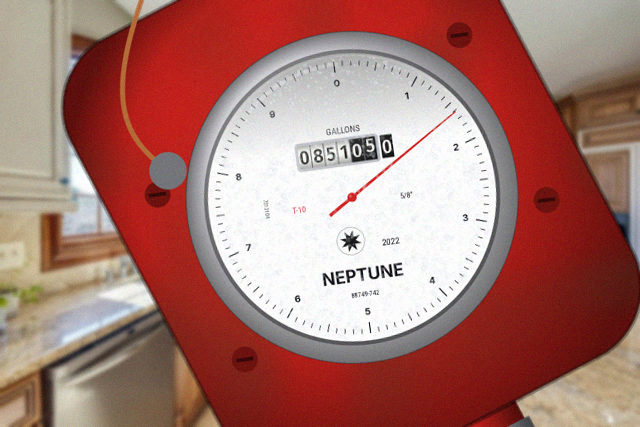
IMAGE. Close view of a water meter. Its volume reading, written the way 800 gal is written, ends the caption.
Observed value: 851051.6 gal
